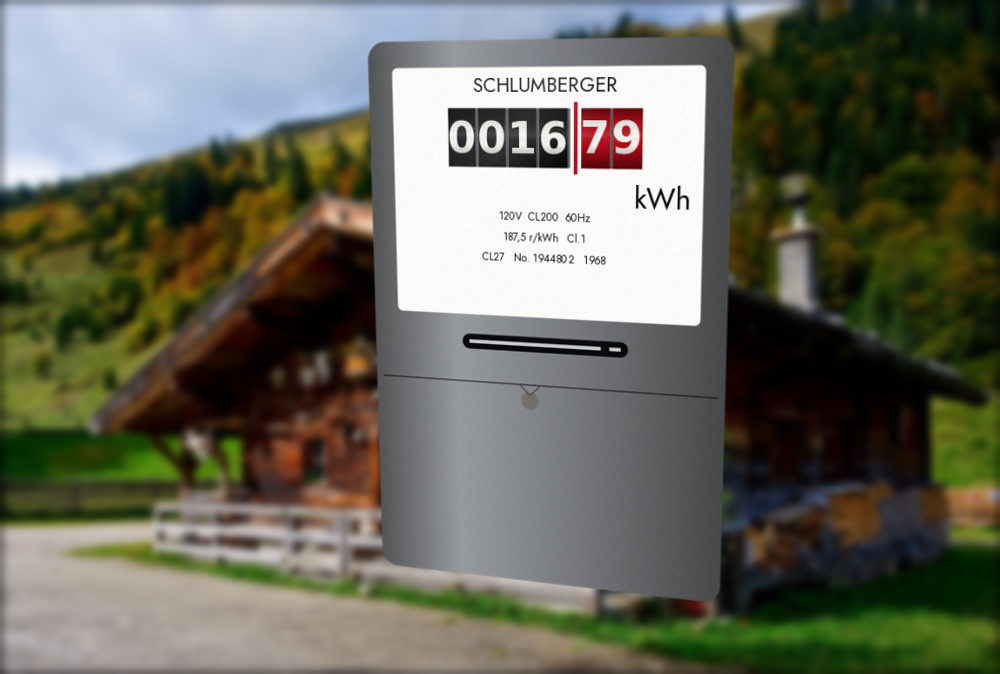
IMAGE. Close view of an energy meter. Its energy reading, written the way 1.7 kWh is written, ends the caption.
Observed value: 16.79 kWh
